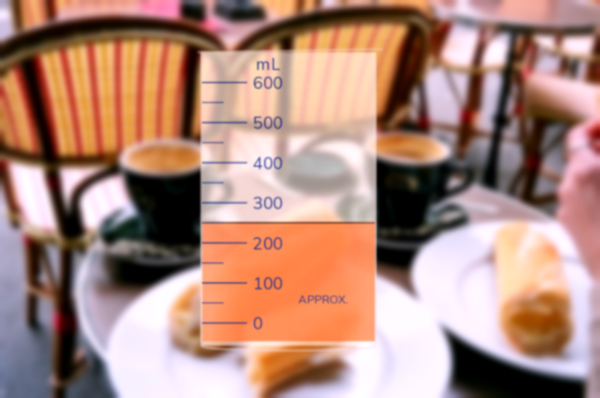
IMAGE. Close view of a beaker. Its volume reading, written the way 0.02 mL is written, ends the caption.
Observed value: 250 mL
